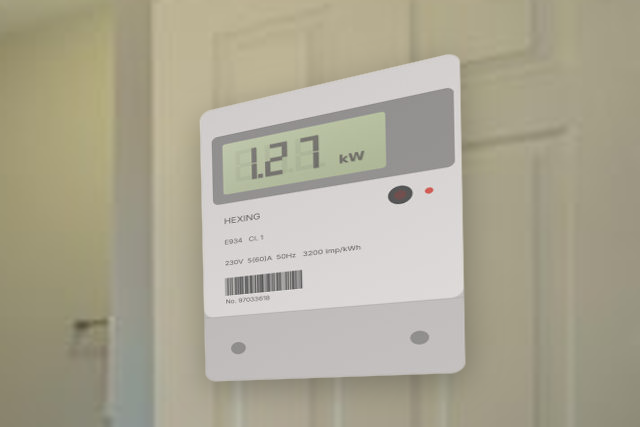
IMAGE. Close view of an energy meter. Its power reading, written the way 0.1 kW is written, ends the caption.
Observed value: 1.27 kW
